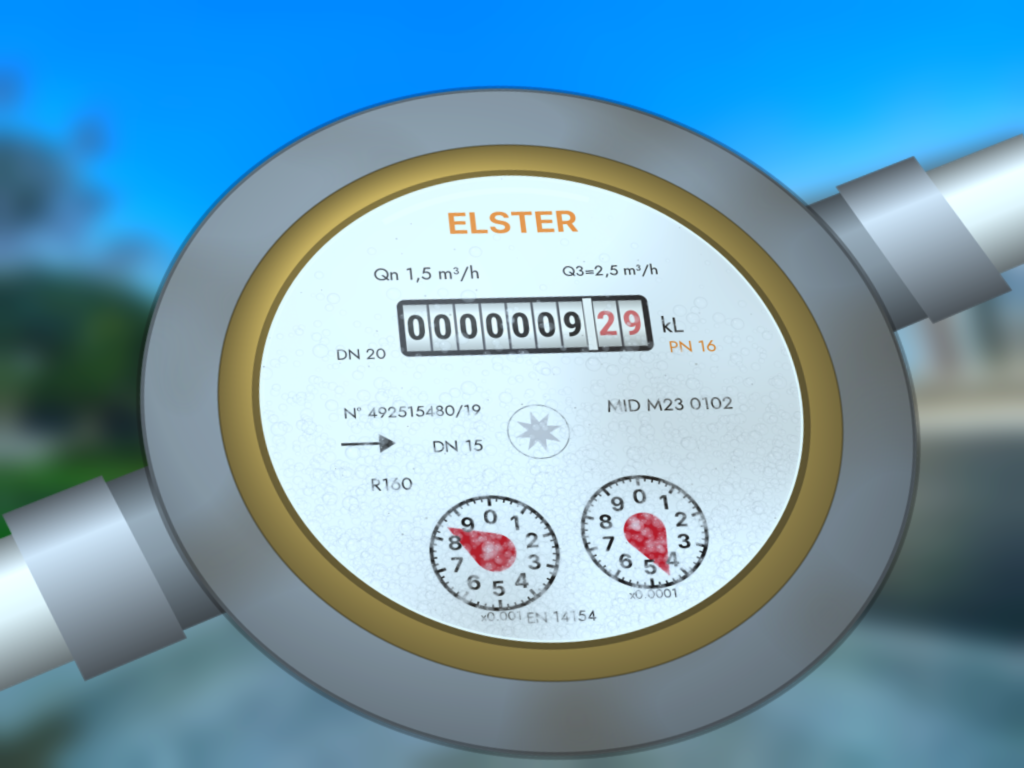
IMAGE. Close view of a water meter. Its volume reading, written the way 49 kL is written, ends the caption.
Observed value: 9.2984 kL
